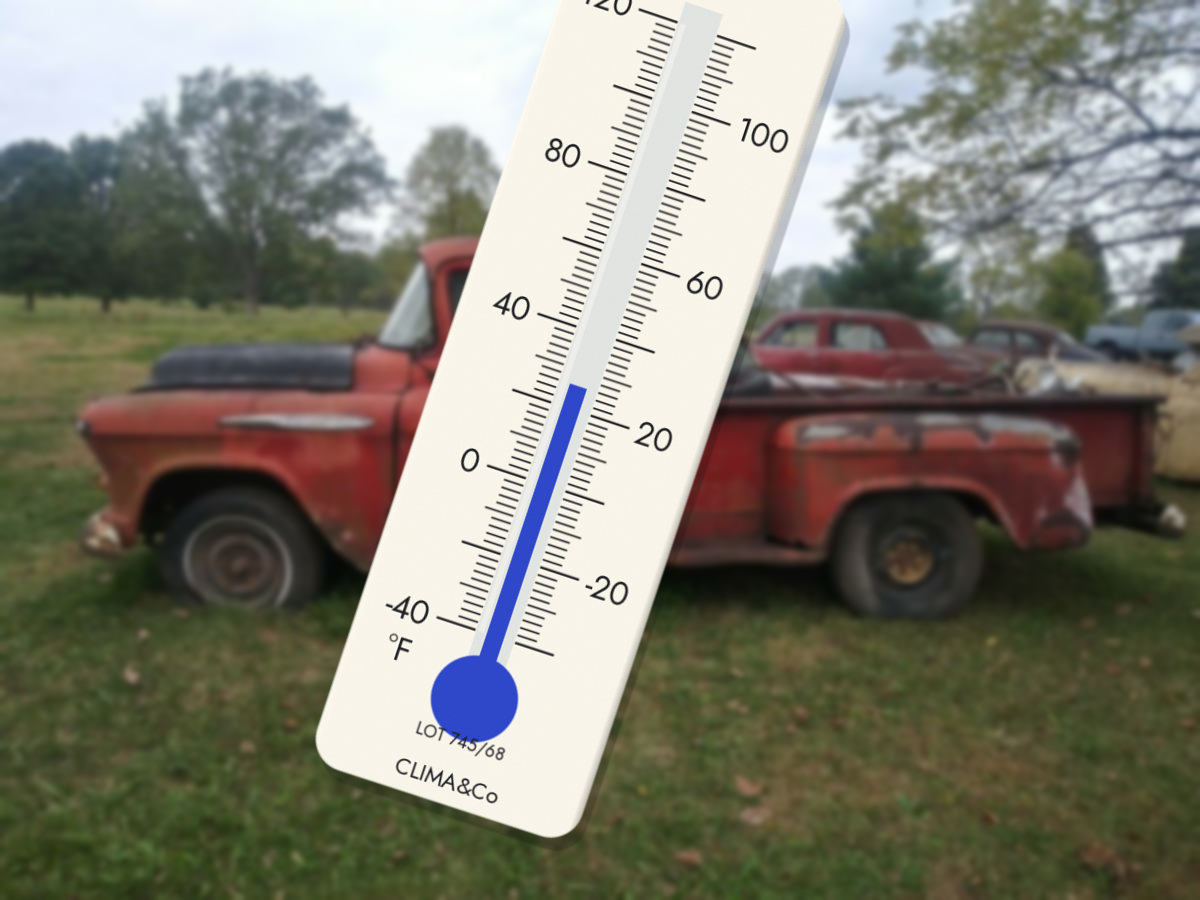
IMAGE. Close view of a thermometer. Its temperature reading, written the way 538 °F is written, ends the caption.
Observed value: 26 °F
